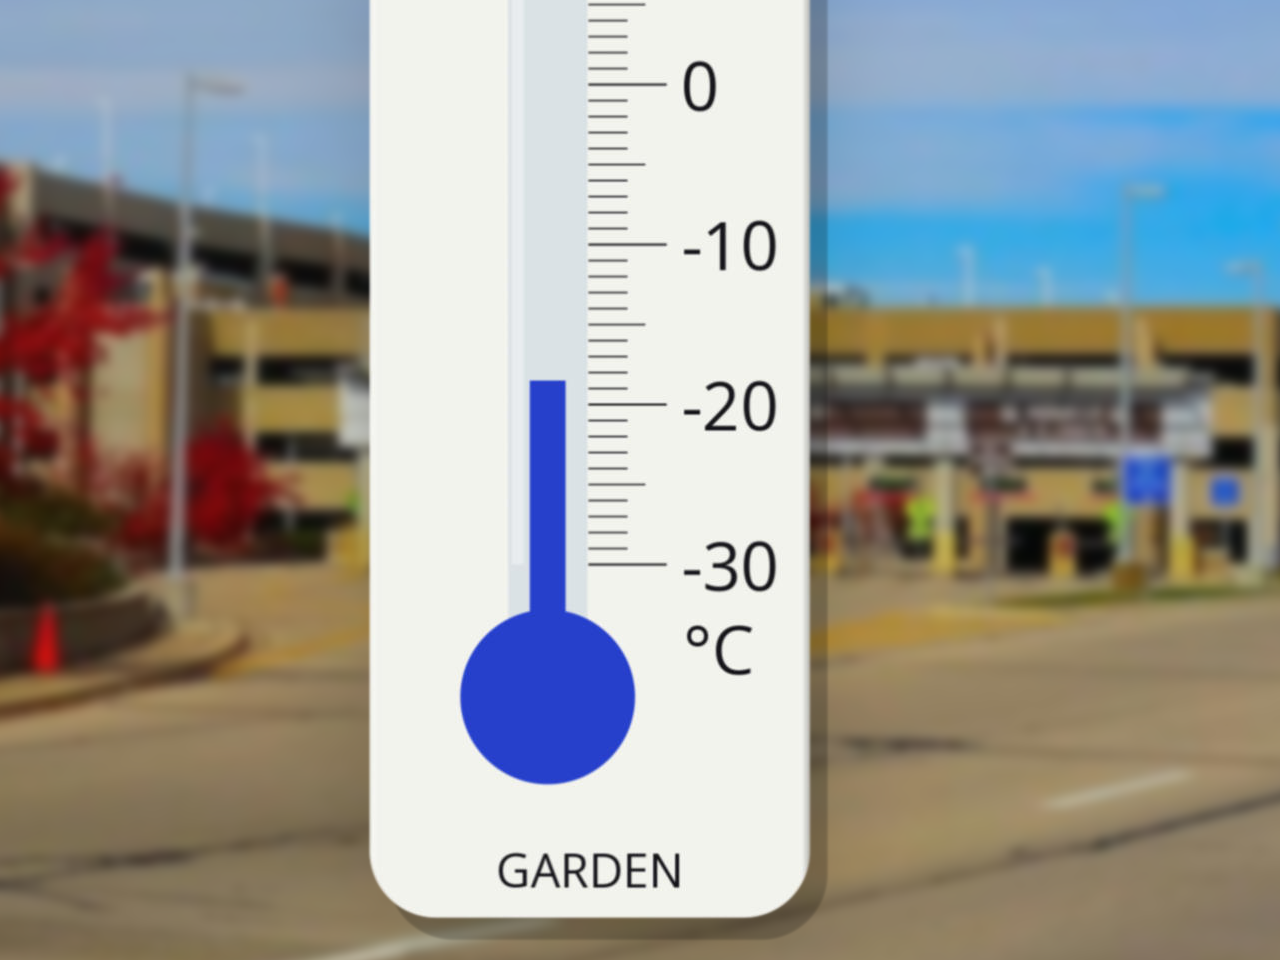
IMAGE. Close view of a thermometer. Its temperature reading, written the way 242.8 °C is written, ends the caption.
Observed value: -18.5 °C
